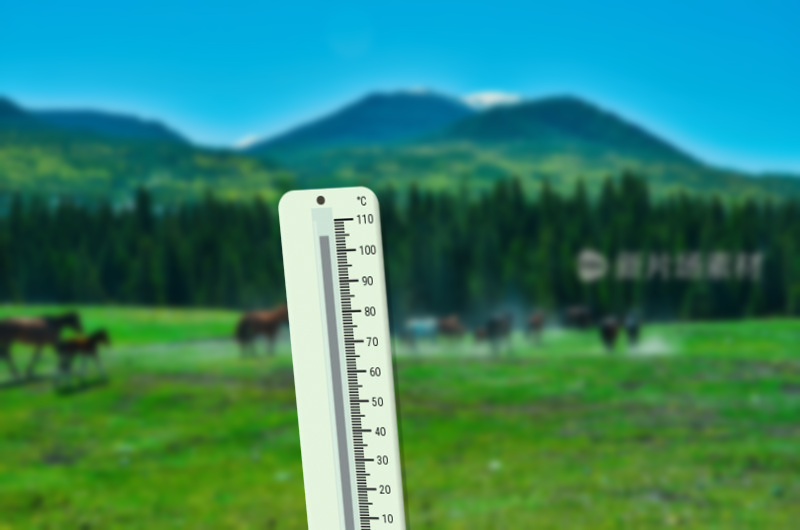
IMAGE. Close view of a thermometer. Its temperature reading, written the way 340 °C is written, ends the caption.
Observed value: 105 °C
